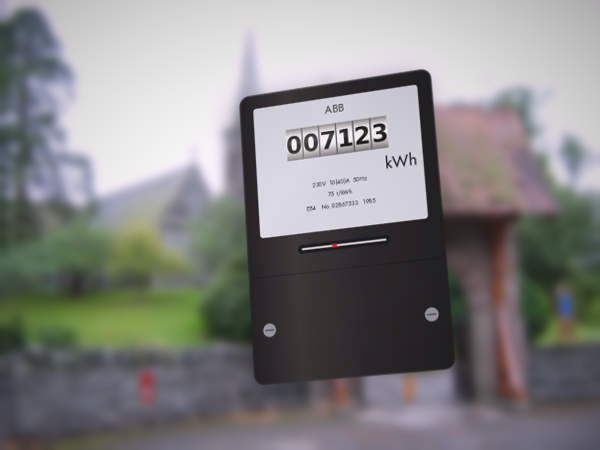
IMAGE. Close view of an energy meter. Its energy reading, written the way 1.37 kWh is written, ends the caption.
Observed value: 7123 kWh
